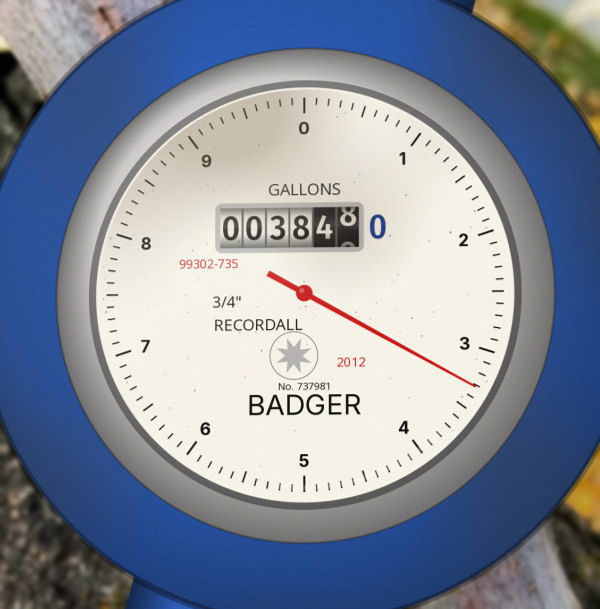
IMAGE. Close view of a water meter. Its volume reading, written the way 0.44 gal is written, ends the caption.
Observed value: 38483.3 gal
